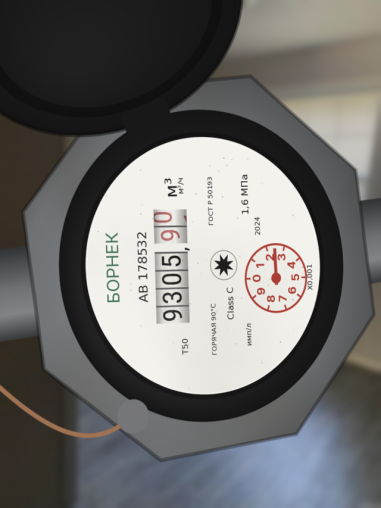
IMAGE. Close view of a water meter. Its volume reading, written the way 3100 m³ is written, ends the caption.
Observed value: 9305.902 m³
